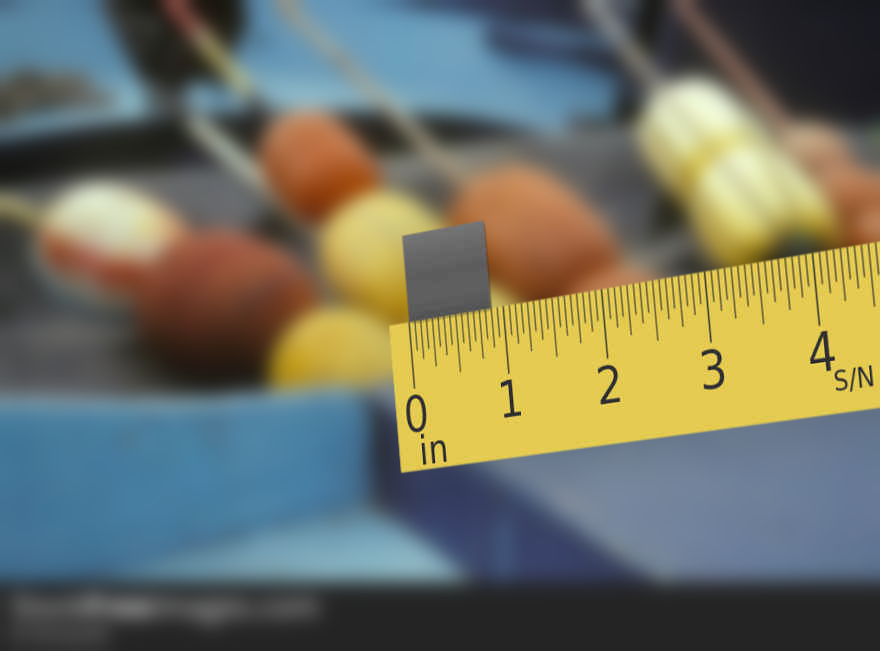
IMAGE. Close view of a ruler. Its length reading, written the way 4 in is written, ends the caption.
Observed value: 0.875 in
